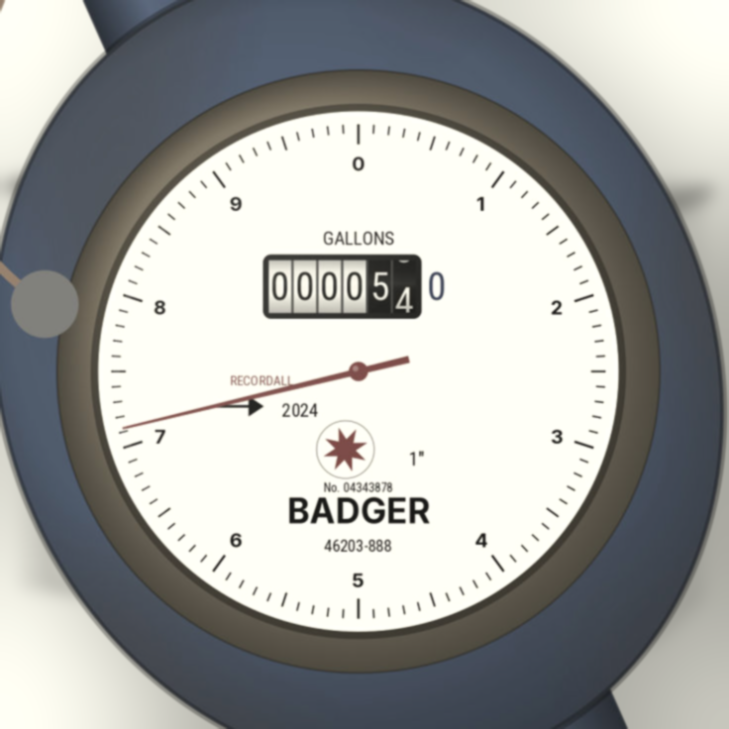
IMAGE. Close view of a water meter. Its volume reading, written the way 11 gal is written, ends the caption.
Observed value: 537.1 gal
